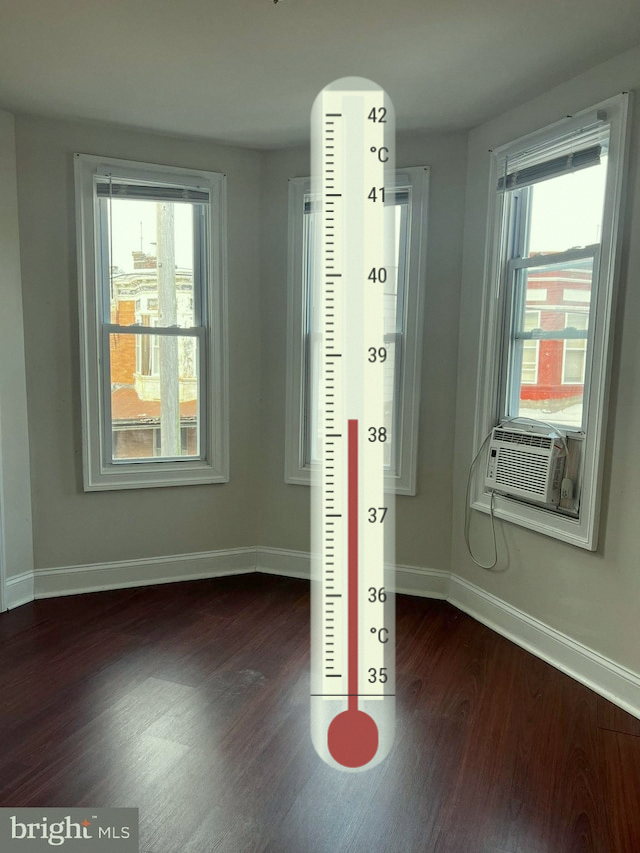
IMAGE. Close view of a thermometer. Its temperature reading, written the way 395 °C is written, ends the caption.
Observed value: 38.2 °C
